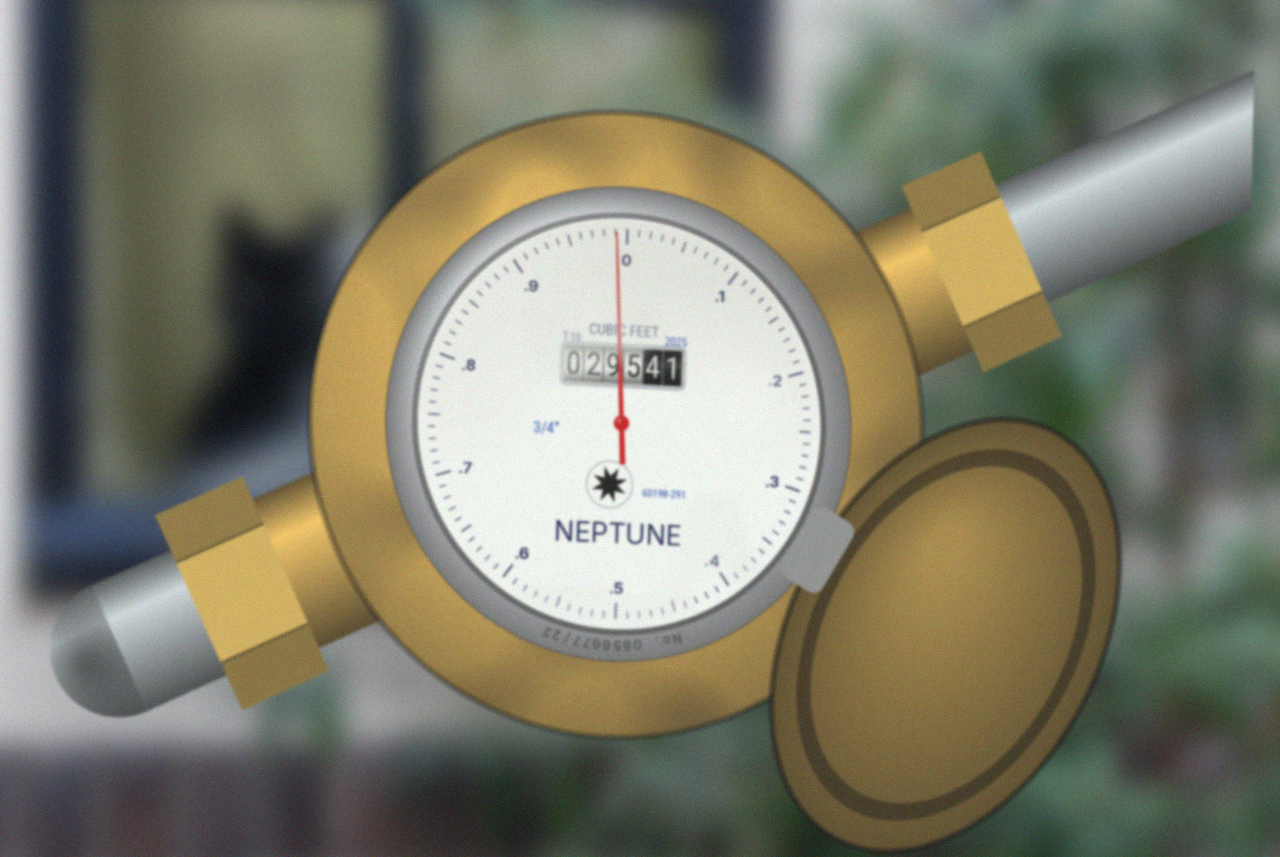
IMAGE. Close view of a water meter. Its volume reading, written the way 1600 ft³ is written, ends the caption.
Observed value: 29540.99 ft³
